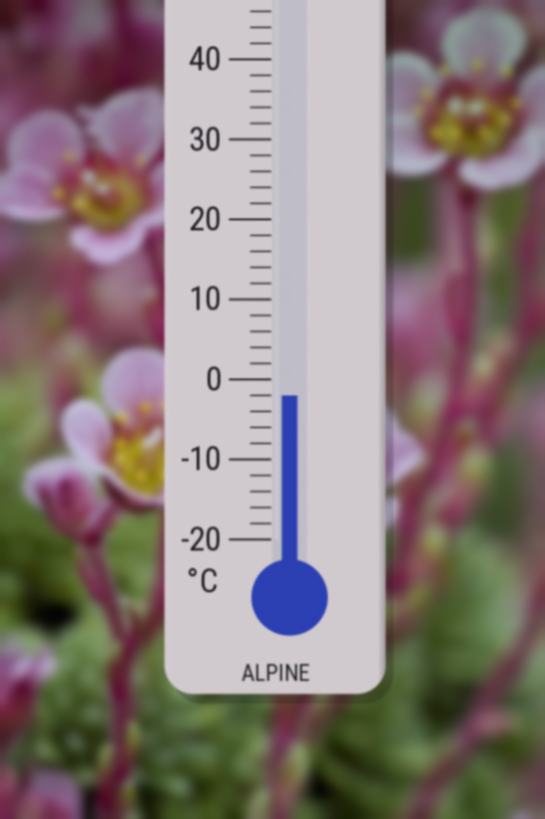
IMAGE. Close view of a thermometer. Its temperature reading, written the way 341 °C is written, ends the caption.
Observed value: -2 °C
